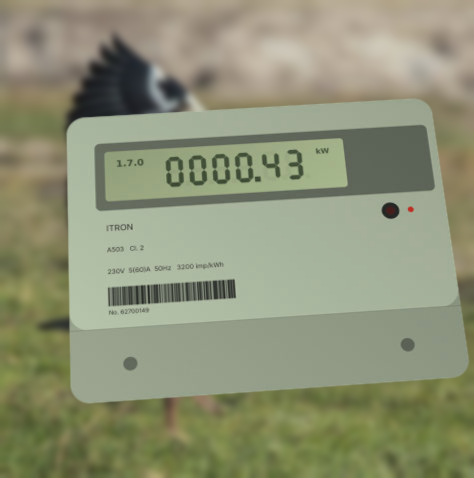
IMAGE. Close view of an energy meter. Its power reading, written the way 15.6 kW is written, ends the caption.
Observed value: 0.43 kW
